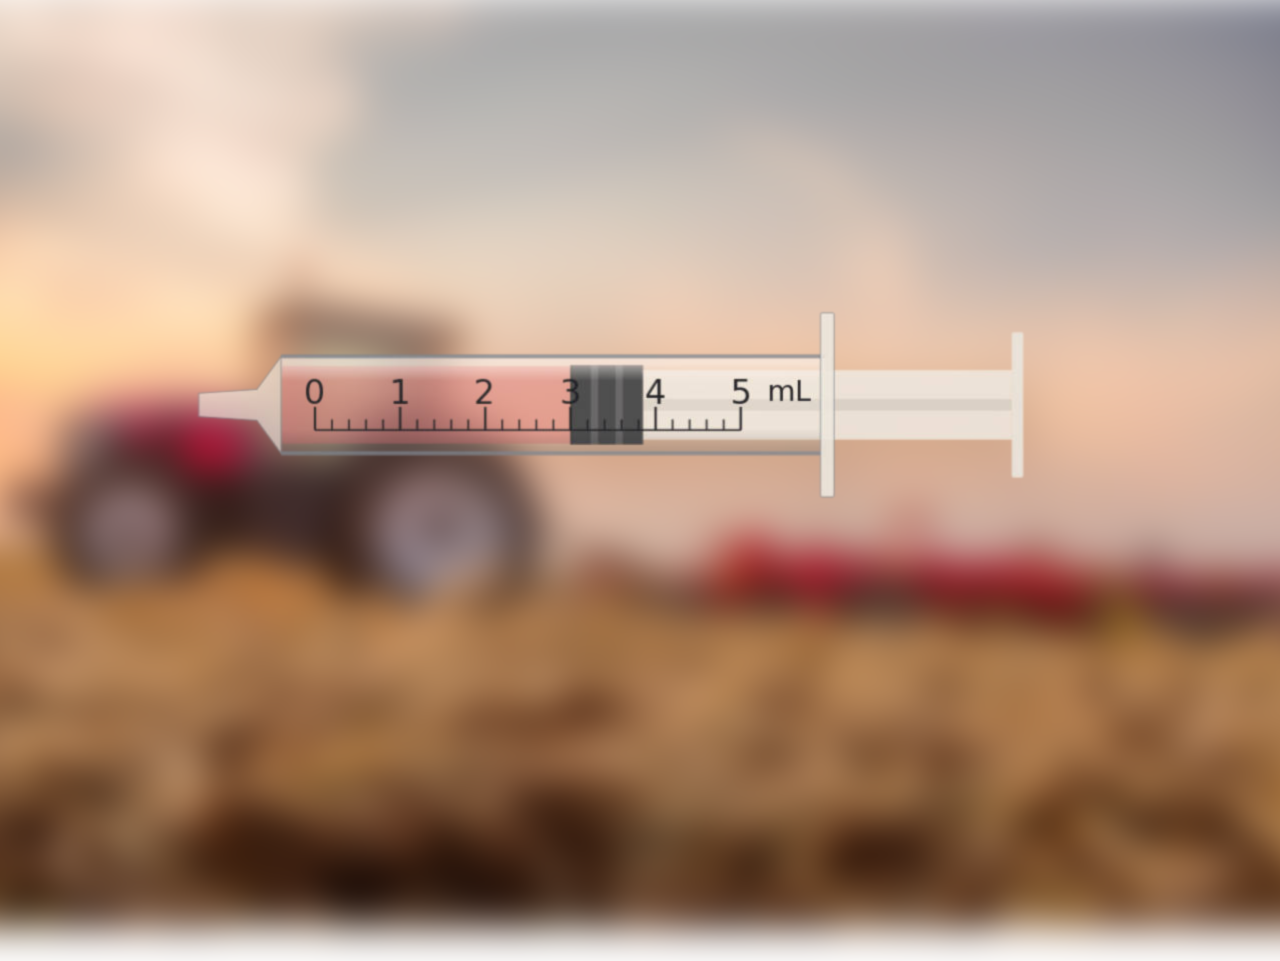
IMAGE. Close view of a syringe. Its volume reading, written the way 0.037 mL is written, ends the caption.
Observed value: 3 mL
